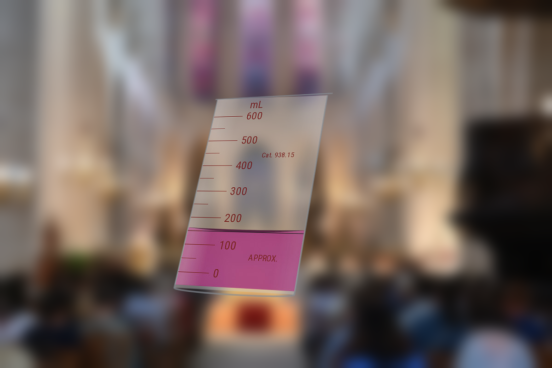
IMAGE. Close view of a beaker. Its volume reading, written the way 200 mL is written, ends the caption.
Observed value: 150 mL
